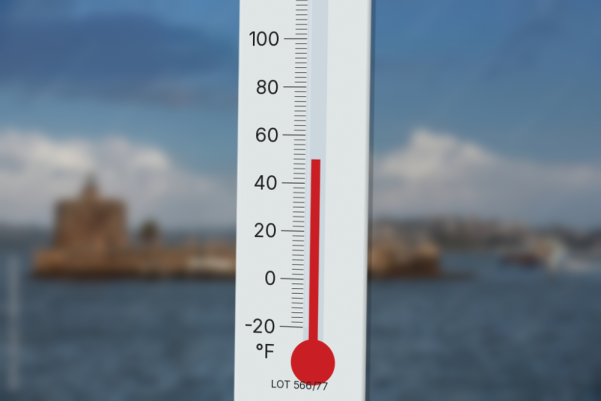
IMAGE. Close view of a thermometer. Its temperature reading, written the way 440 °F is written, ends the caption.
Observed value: 50 °F
